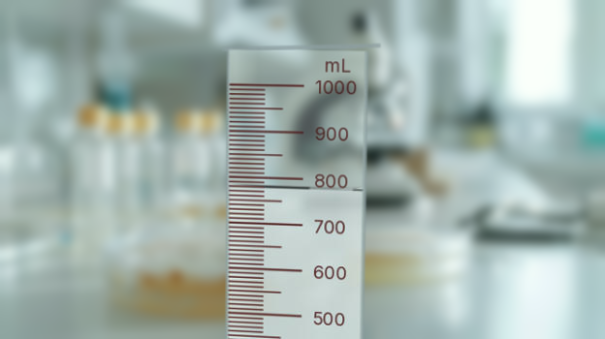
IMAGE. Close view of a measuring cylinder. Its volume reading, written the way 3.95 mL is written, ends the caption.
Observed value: 780 mL
